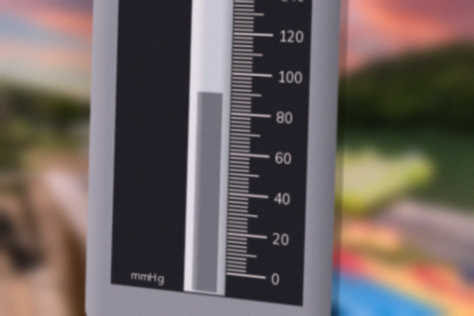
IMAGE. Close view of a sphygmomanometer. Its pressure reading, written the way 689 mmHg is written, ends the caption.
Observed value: 90 mmHg
